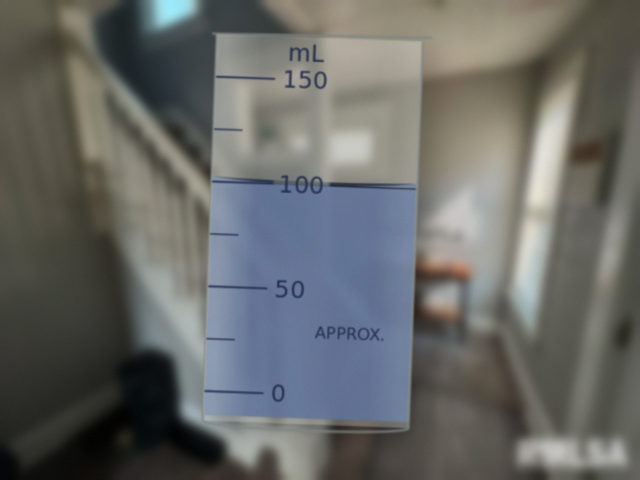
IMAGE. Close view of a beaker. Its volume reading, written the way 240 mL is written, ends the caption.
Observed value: 100 mL
